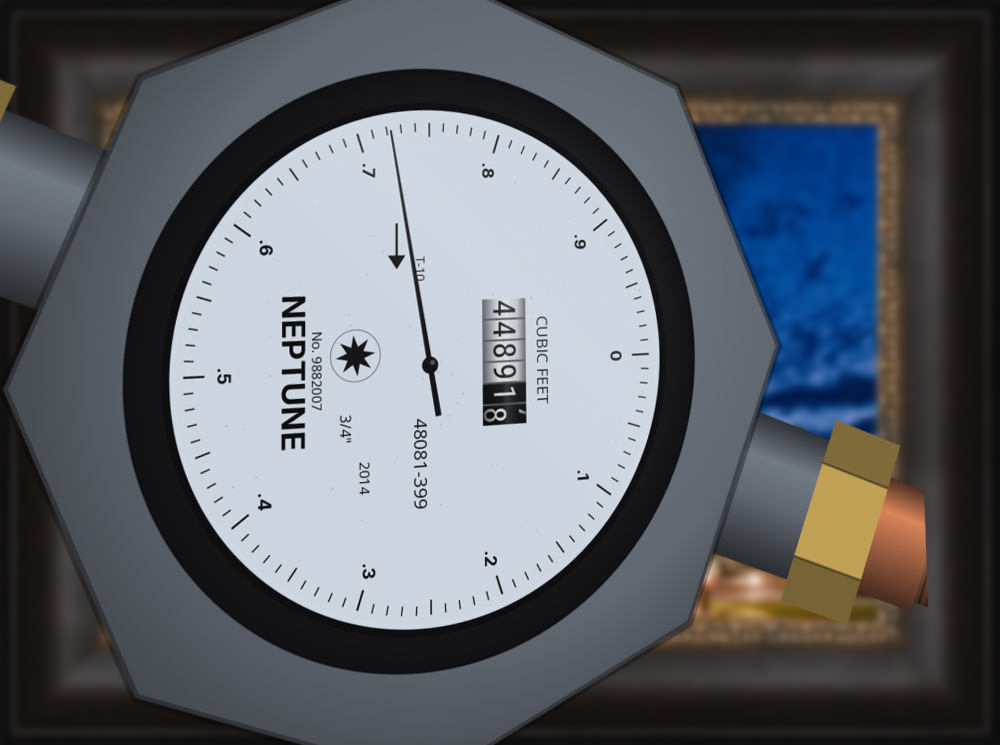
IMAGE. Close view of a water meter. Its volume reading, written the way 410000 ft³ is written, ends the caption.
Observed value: 448917.72 ft³
